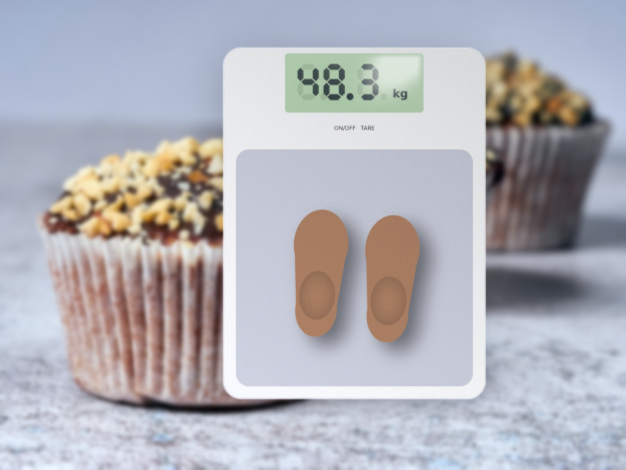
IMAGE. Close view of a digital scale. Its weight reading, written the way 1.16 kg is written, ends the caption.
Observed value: 48.3 kg
